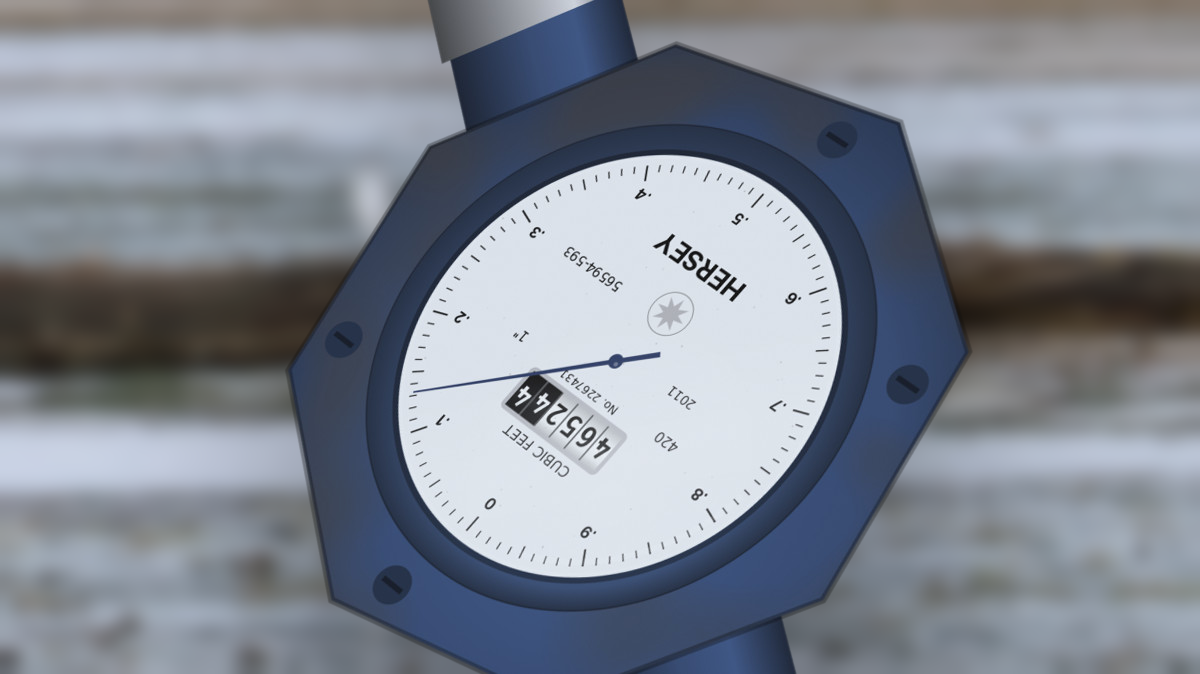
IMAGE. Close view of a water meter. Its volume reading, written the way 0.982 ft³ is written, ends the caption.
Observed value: 465244.13 ft³
